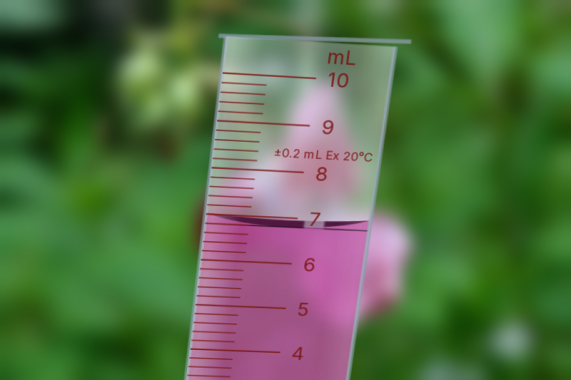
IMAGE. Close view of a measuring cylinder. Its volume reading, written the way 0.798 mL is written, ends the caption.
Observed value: 6.8 mL
